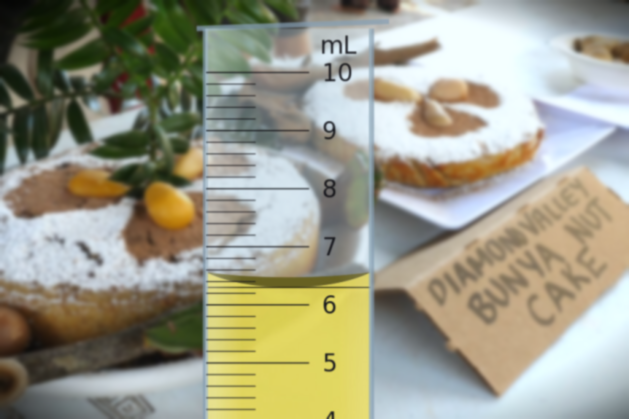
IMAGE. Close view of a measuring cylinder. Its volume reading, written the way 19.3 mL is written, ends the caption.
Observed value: 6.3 mL
